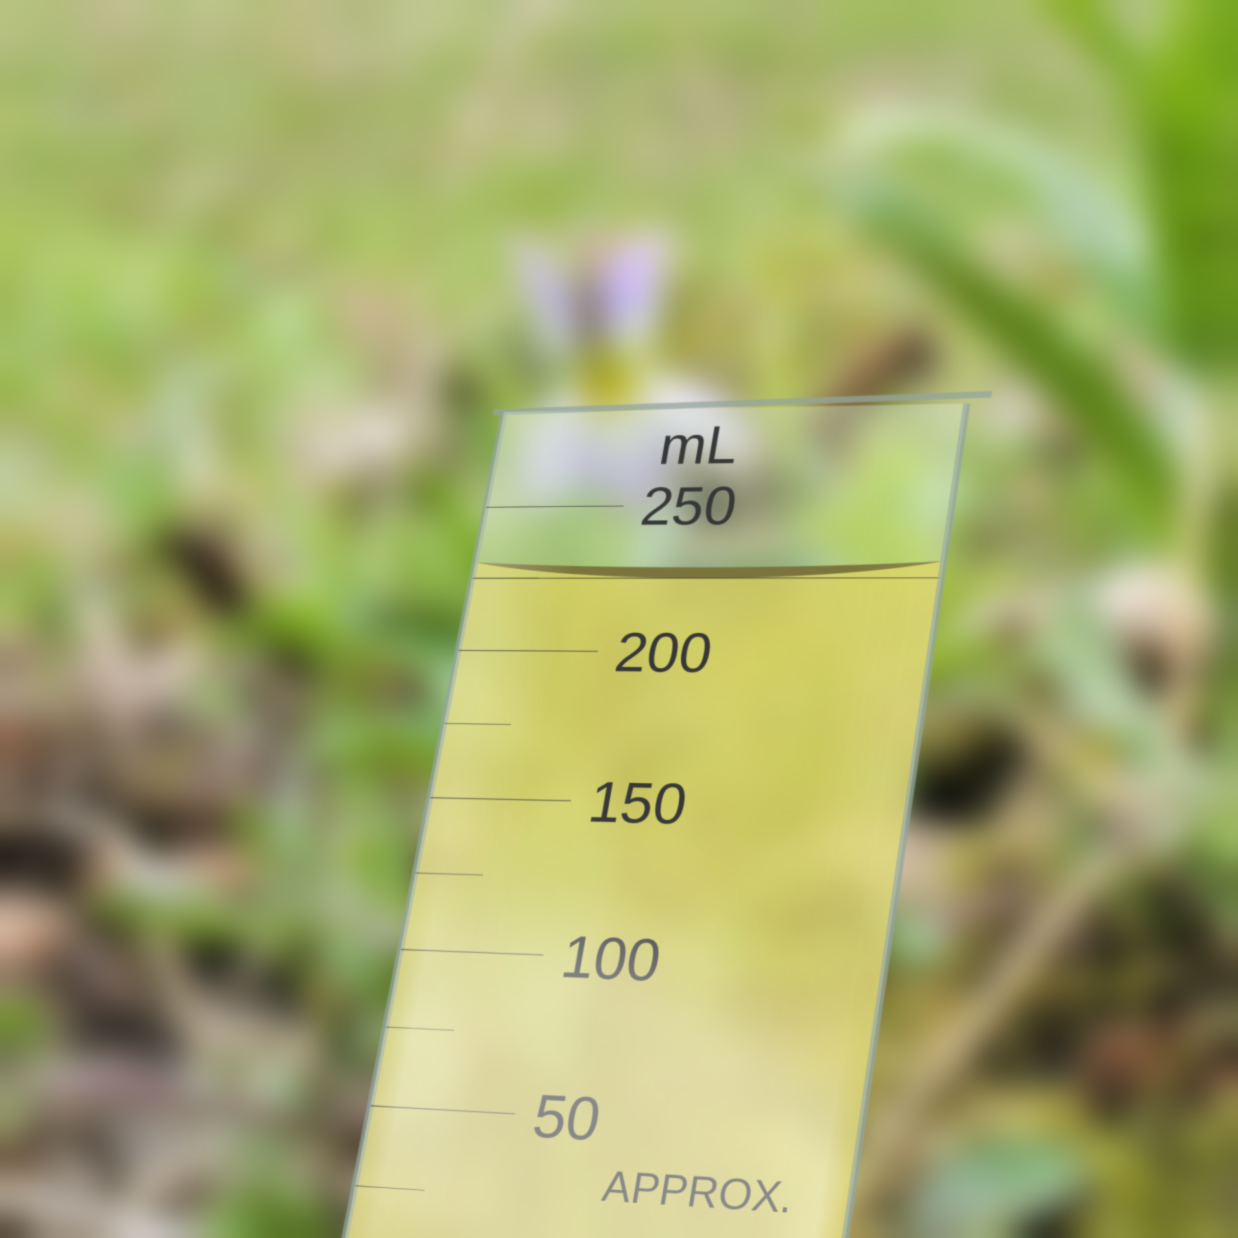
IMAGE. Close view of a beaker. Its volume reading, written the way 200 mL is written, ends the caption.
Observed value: 225 mL
